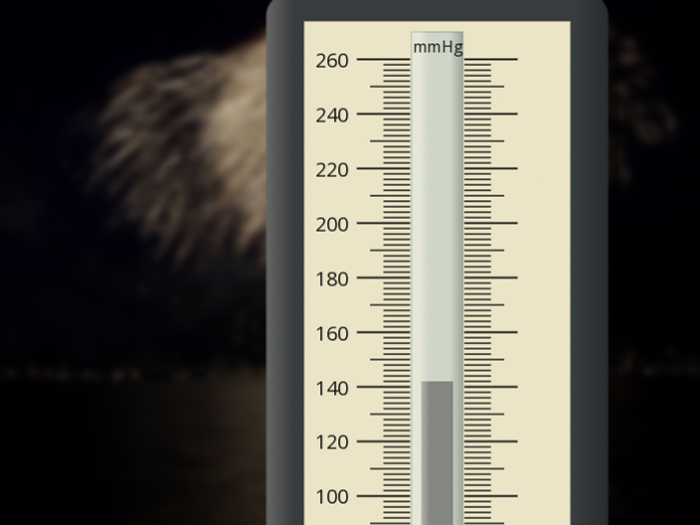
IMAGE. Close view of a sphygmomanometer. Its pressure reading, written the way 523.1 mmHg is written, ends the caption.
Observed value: 142 mmHg
